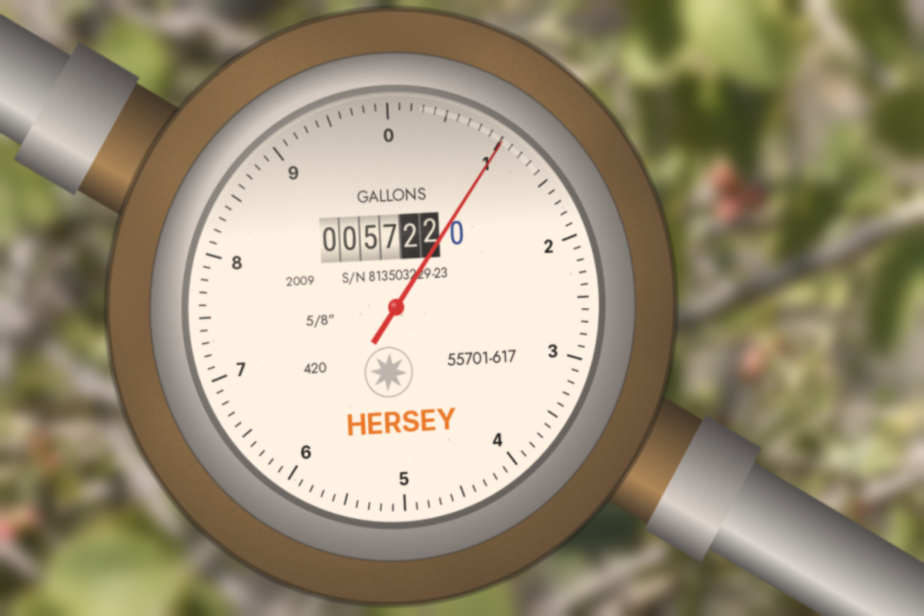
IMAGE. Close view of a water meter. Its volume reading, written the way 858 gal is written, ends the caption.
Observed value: 57221.0 gal
